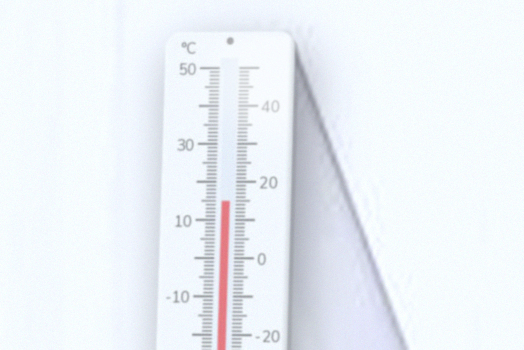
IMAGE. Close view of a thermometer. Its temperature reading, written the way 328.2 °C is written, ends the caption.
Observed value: 15 °C
